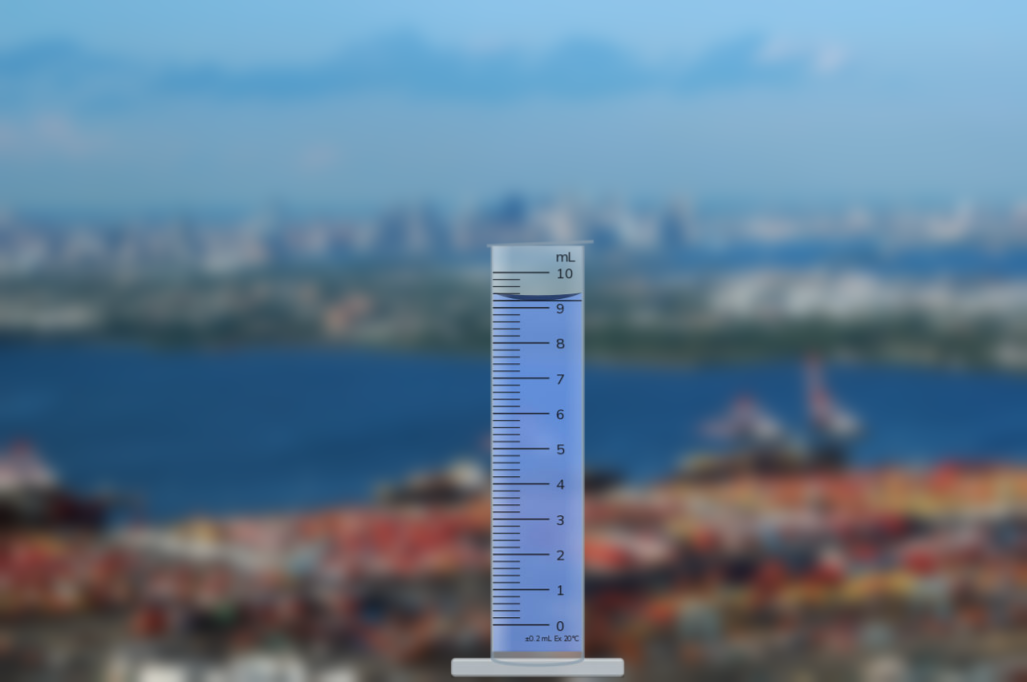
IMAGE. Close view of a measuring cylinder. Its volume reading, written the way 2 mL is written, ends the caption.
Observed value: 9.2 mL
